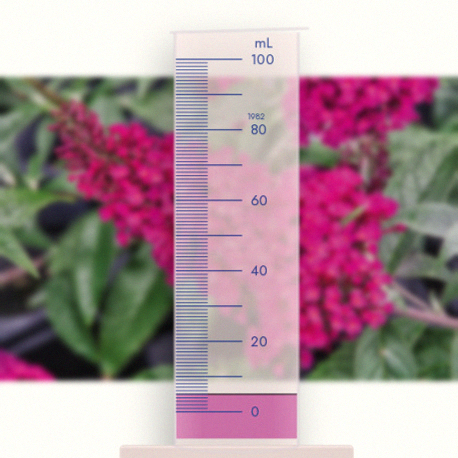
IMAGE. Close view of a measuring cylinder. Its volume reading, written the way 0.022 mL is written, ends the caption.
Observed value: 5 mL
